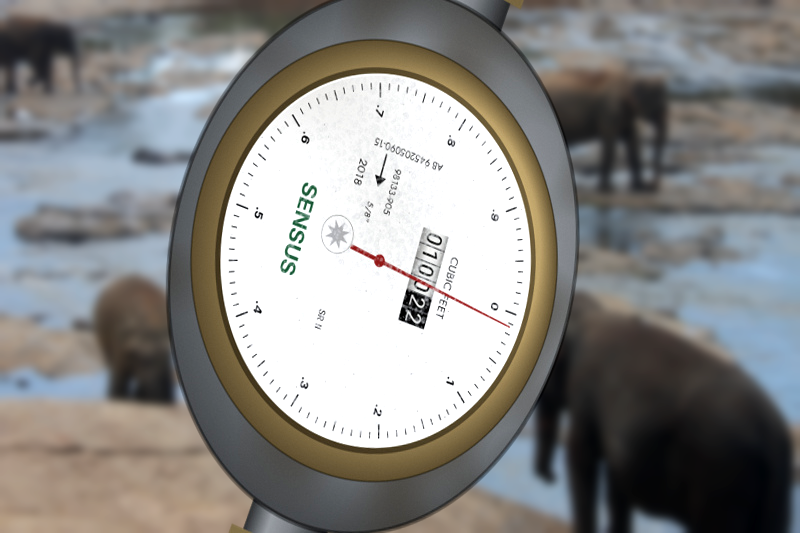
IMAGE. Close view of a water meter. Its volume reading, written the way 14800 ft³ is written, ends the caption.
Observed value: 10022.01 ft³
